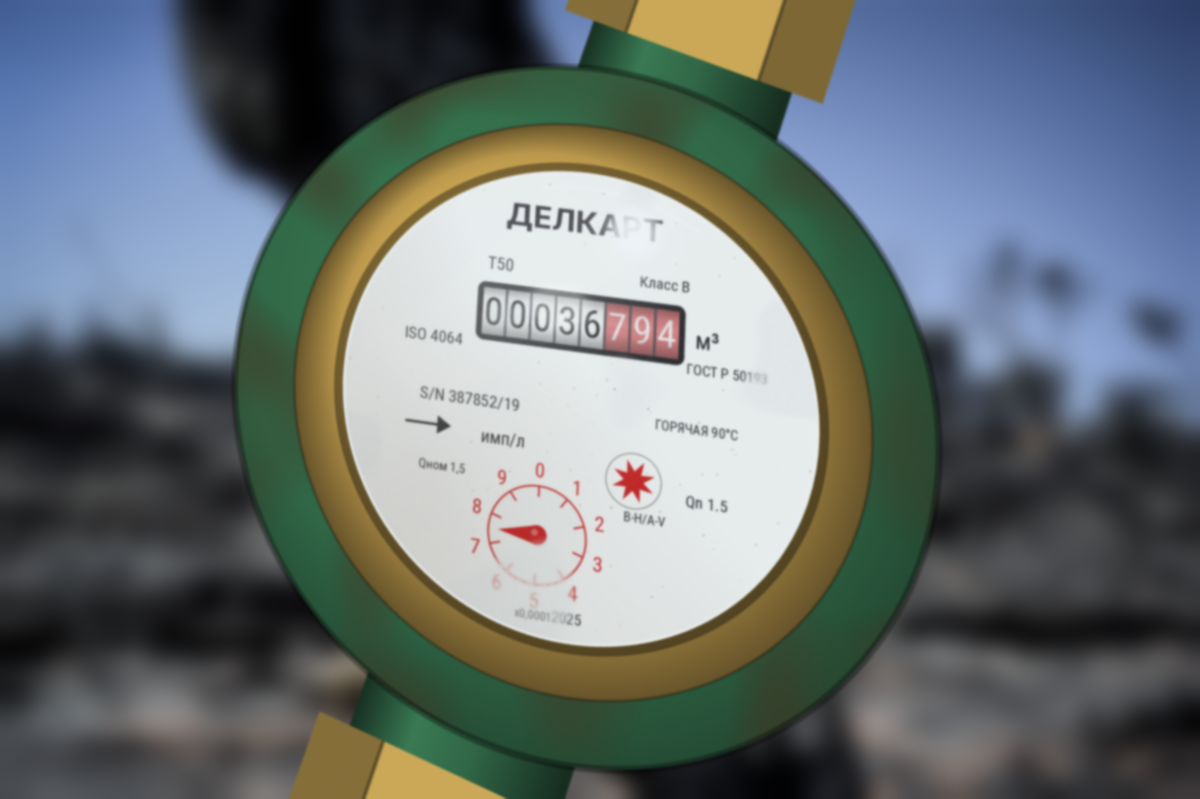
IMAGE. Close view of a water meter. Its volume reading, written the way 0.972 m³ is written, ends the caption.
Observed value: 36.7947 m³
